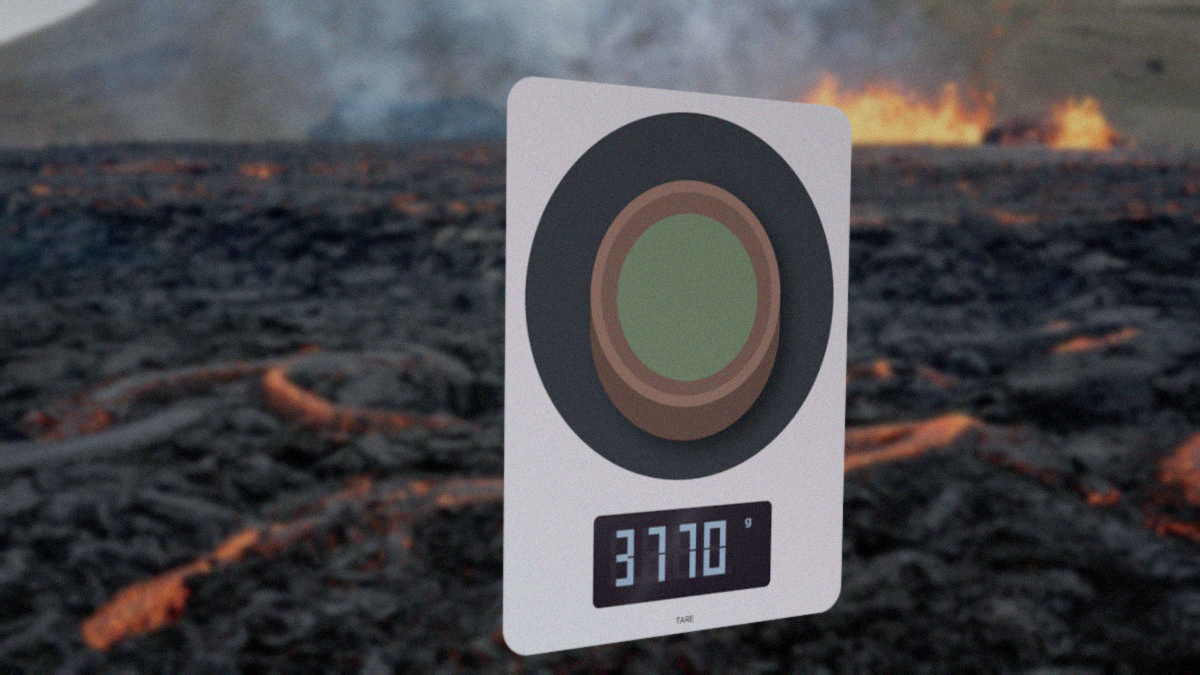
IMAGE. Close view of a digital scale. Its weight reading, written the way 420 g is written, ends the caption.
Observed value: 3770 g
